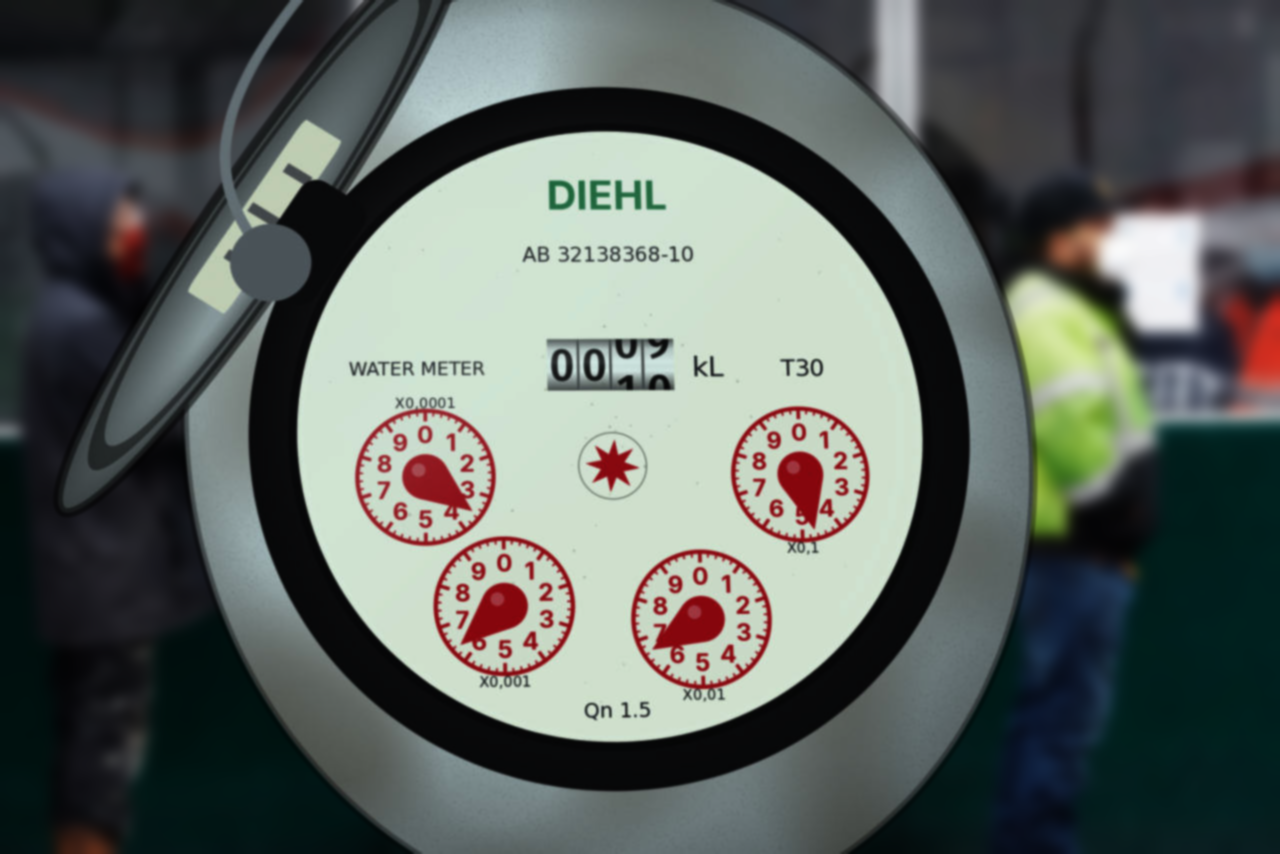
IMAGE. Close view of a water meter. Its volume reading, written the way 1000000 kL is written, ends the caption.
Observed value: 9.4663 kL
